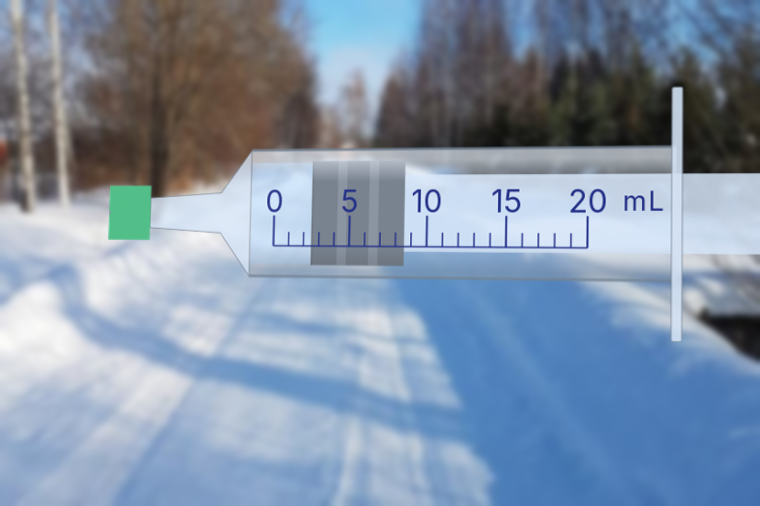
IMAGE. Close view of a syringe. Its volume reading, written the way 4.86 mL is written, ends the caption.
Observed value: 2.5 mL
